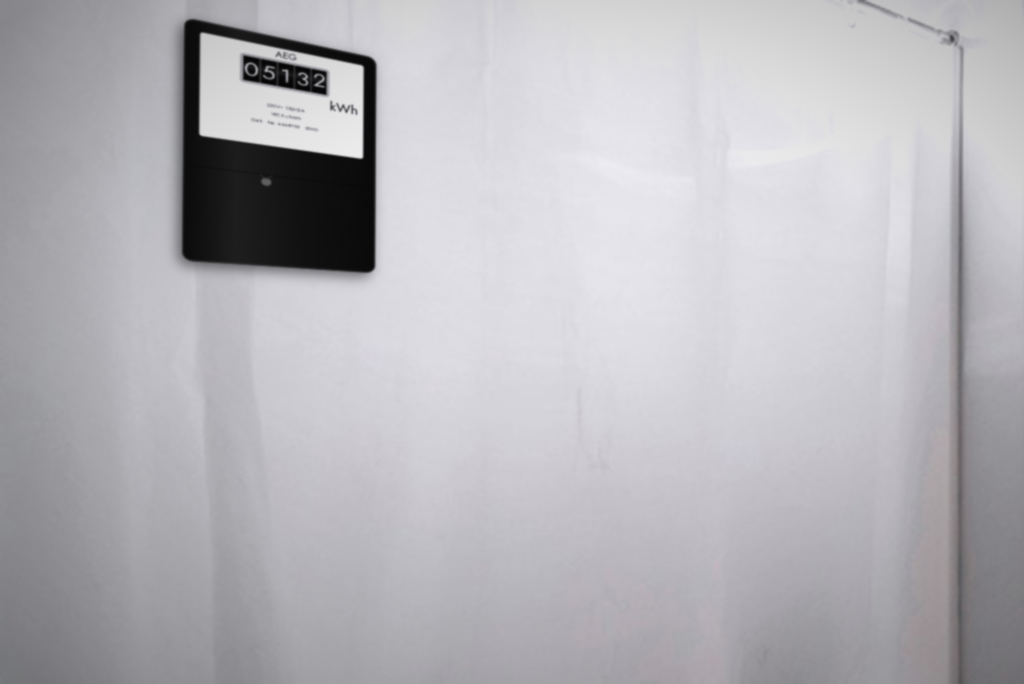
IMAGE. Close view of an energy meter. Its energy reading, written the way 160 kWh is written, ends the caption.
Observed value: 5132 kWh
